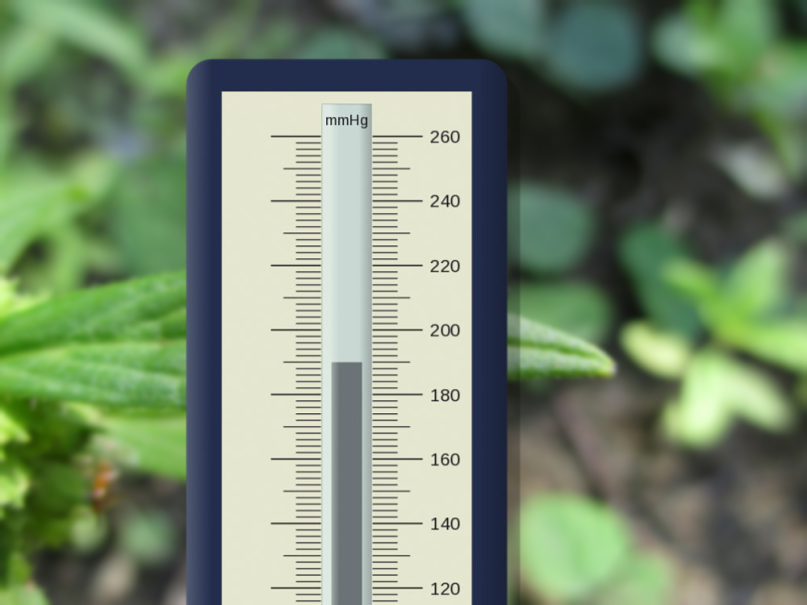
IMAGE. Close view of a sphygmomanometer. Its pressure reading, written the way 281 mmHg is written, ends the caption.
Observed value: 190 mmHg
